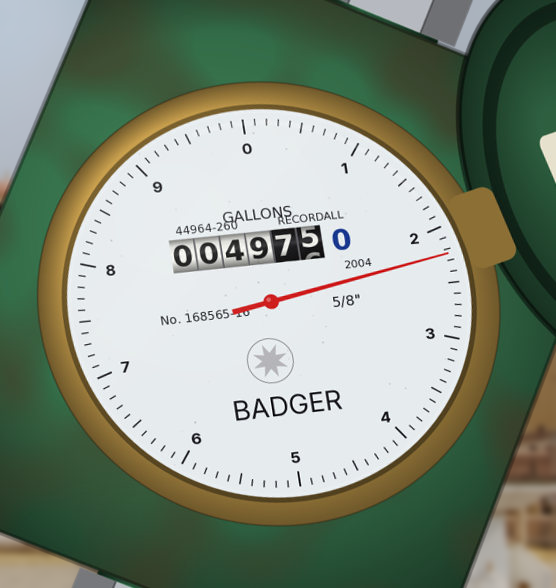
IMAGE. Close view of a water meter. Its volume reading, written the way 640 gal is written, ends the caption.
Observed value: 49752.2 gal
